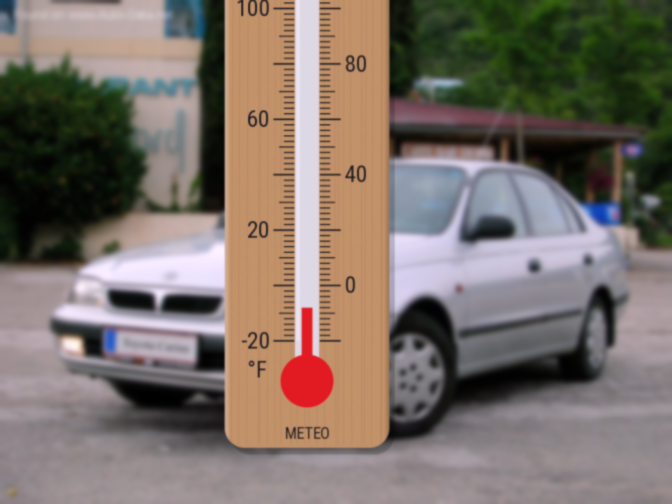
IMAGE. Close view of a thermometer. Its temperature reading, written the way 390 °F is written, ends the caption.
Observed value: -8 °F
